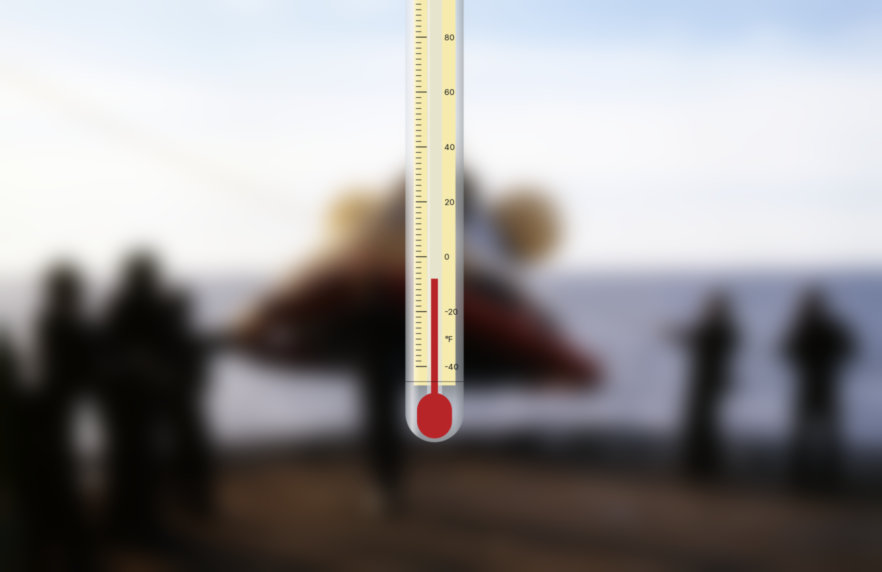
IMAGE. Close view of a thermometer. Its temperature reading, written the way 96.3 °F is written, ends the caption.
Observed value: -8 °F
